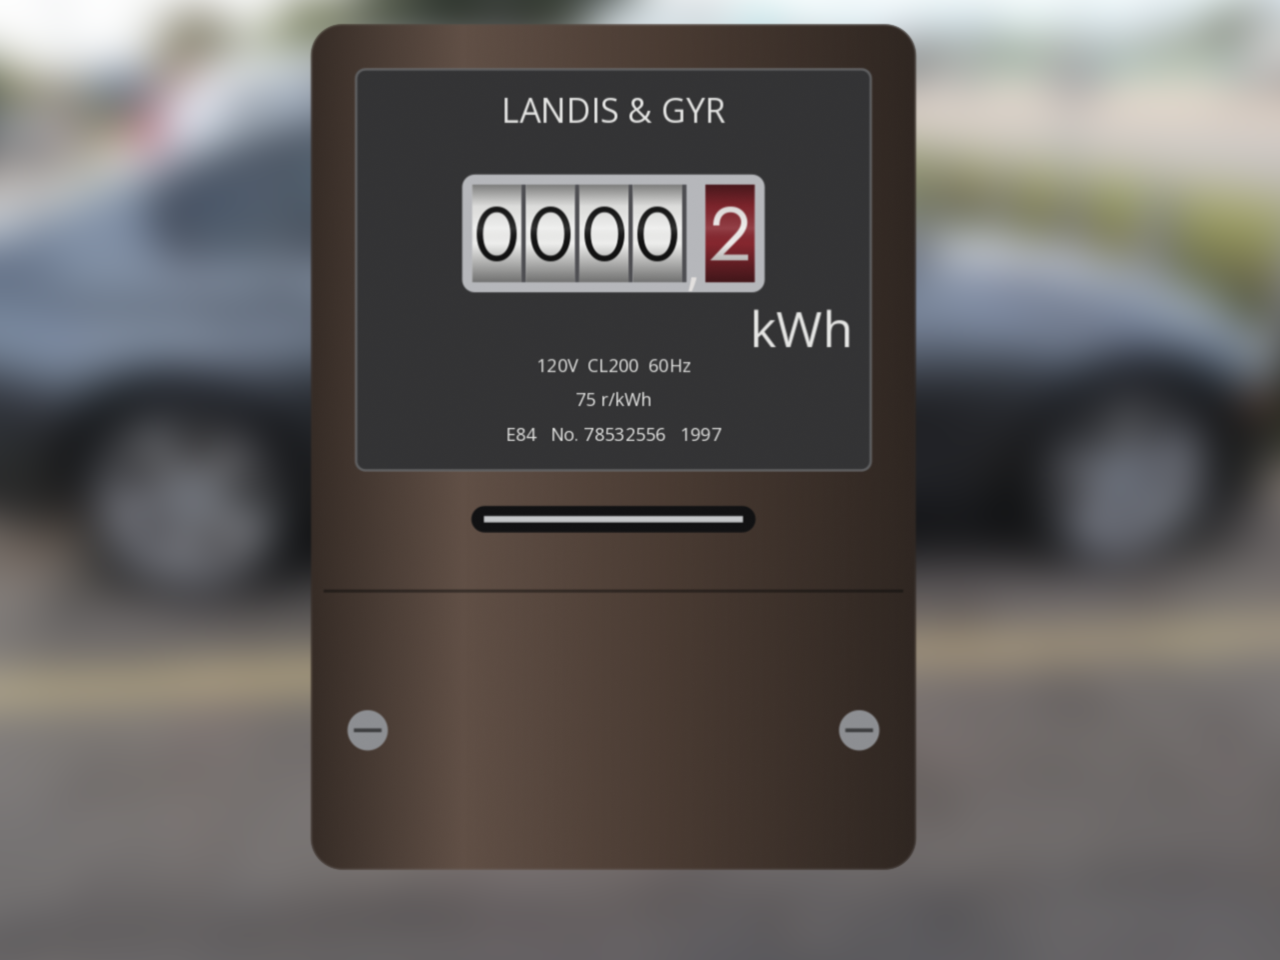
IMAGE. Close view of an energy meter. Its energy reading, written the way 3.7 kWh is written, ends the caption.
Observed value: 0.2 kWh
